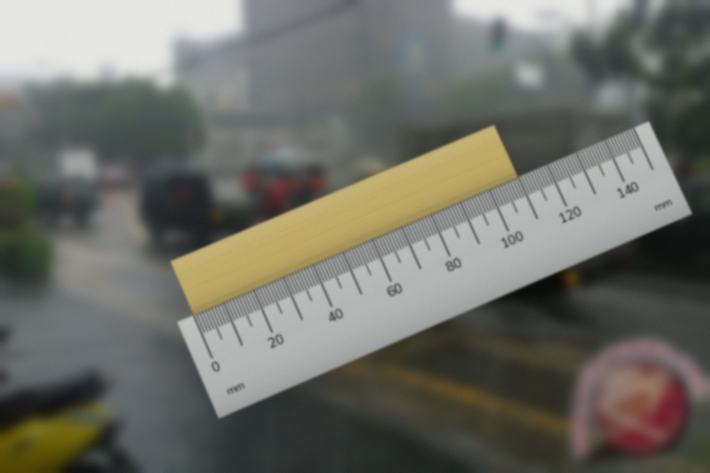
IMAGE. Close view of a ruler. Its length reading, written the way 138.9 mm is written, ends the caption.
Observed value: 110 mm
